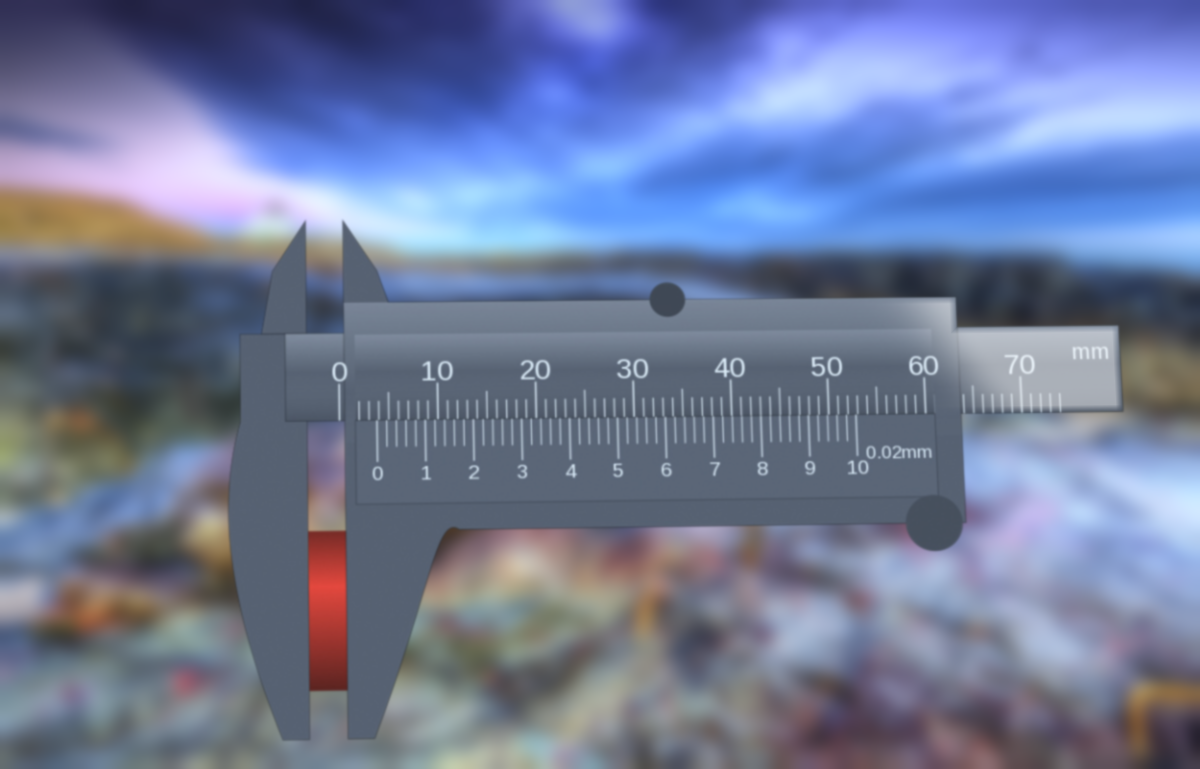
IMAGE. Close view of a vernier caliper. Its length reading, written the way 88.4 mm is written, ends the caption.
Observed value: 3.8 mm
